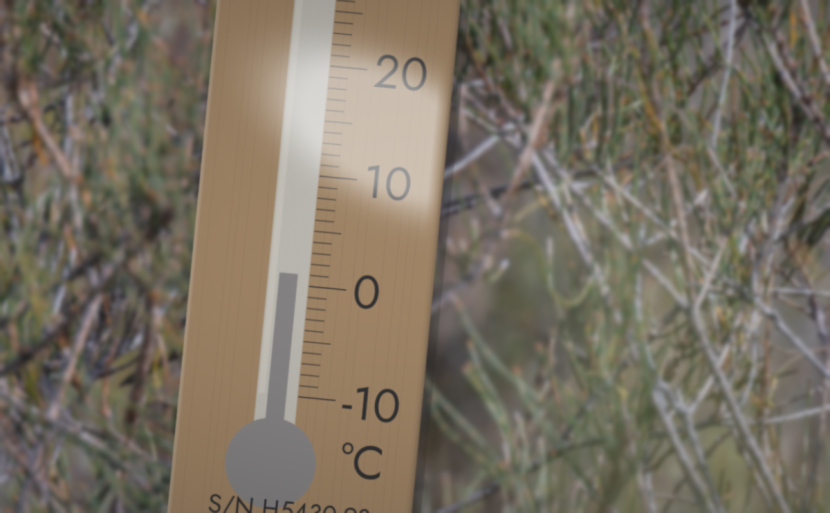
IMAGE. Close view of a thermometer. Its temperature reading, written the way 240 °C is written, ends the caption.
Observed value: 1 °C
